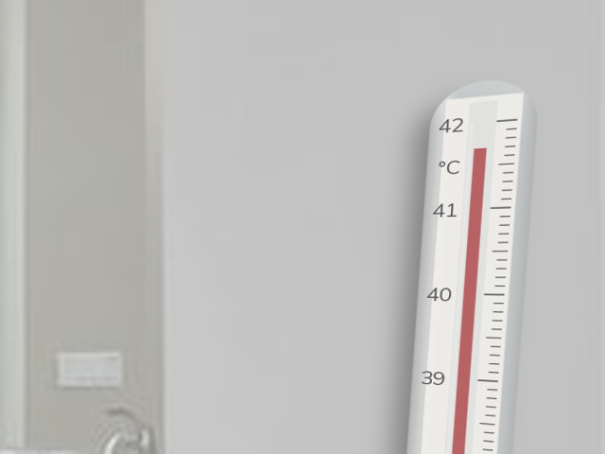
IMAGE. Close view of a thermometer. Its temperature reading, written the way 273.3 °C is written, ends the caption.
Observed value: 41.7 °C
